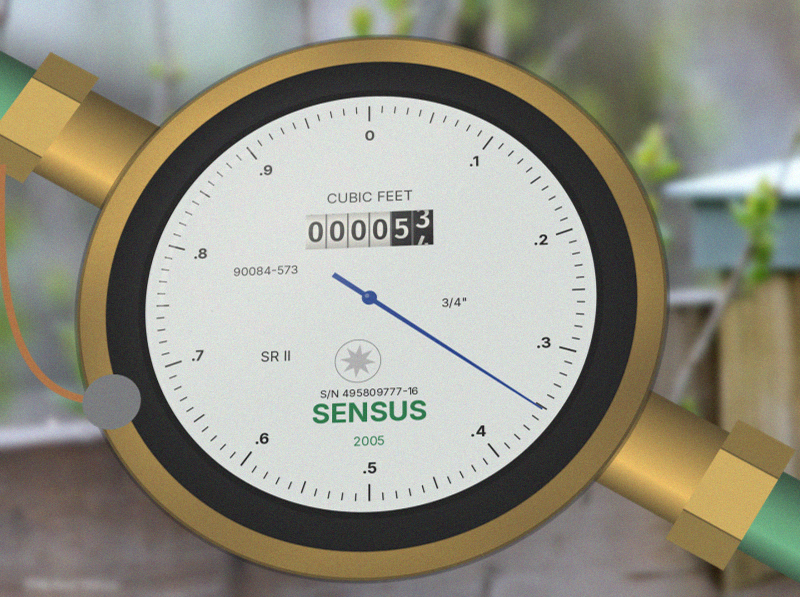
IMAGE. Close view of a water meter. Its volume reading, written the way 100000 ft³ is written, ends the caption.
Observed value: 53.35 ft³
